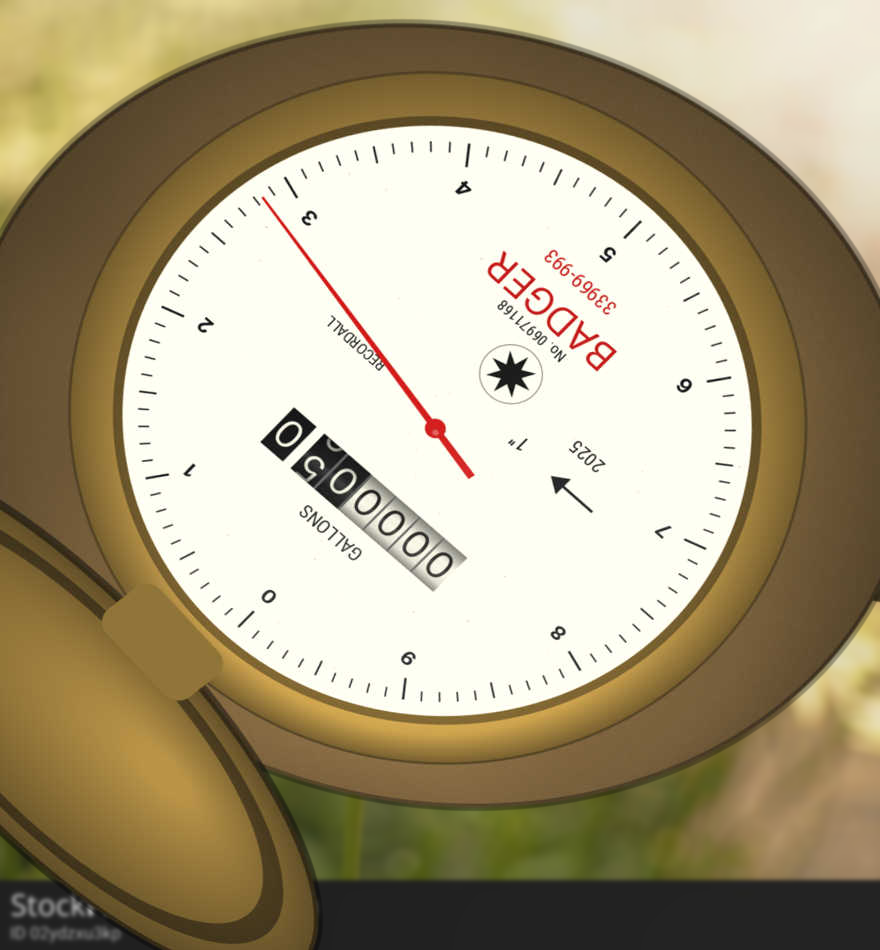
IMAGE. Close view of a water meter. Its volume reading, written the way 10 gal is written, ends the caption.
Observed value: 52.8 gal
